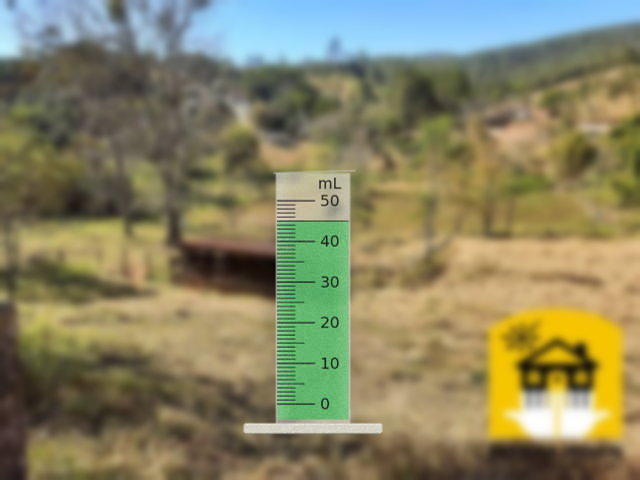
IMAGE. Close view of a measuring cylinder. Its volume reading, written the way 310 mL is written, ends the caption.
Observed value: 45 mL
